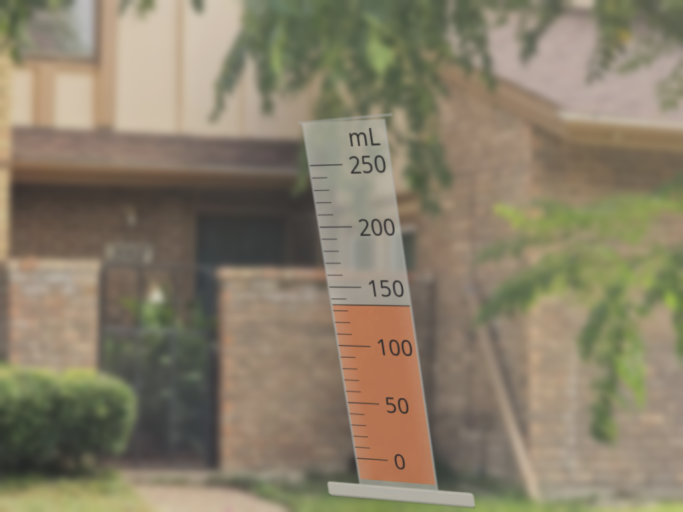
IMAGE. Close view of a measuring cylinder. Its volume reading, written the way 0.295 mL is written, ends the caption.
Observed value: 135 mL
